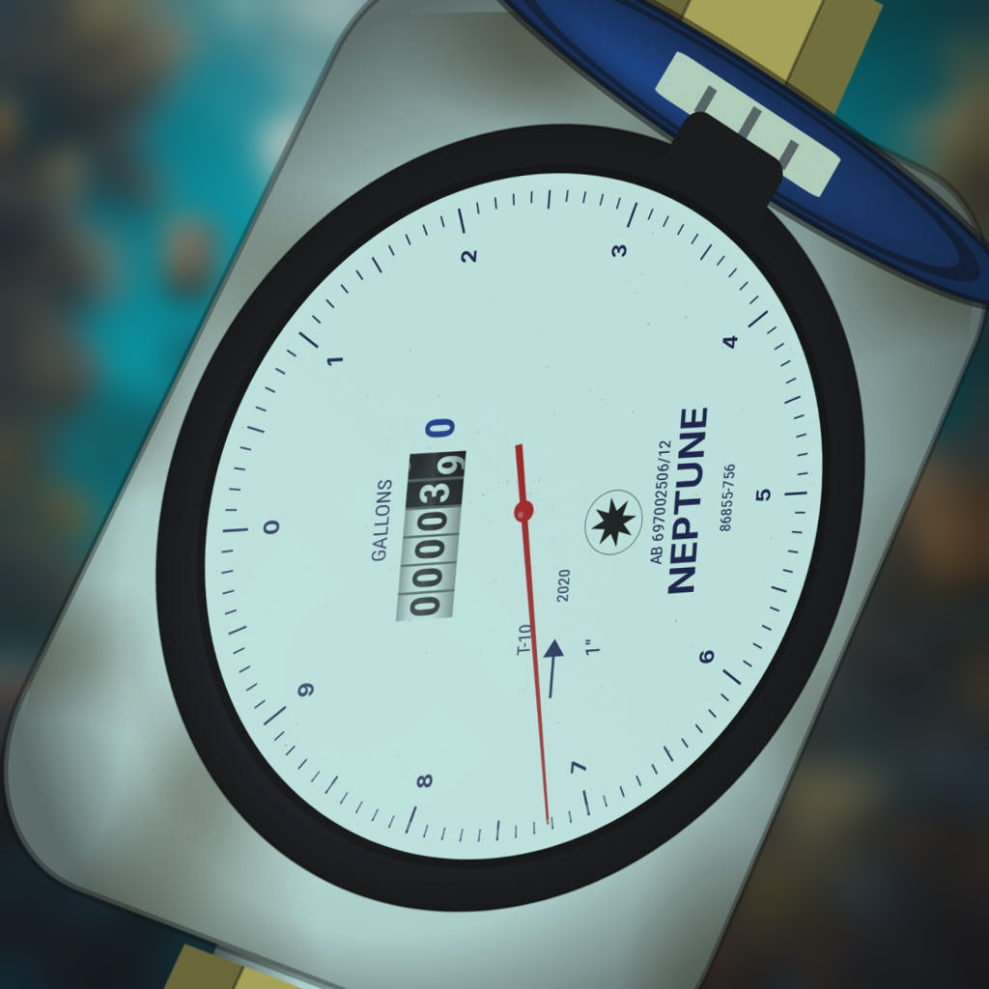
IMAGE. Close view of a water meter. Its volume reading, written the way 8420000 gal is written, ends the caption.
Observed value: 387.2 gal
